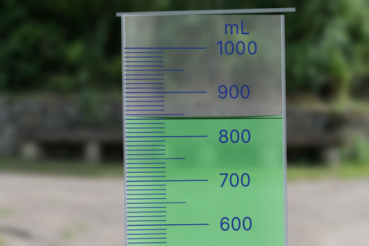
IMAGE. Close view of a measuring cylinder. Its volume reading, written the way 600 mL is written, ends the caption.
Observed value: 840 mL
